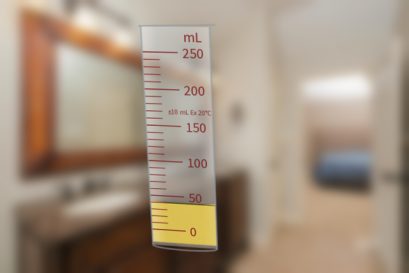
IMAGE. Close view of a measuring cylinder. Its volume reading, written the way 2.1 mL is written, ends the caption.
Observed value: 40 mL
